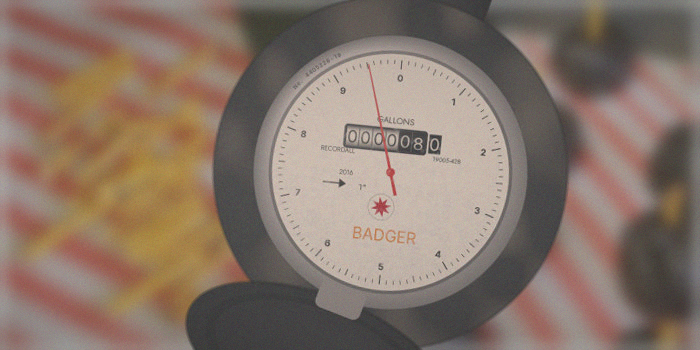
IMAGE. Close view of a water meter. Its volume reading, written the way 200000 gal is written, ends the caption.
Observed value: 79.5 gal
